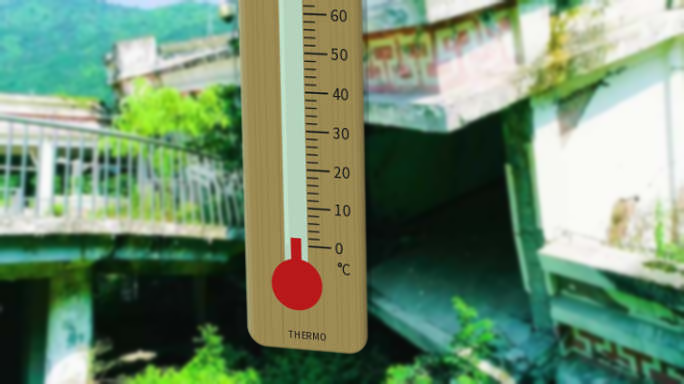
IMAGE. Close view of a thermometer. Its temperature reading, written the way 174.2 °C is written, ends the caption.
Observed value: 2 °C
